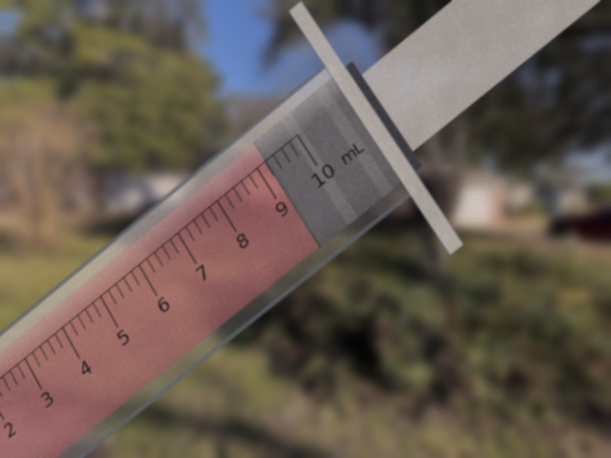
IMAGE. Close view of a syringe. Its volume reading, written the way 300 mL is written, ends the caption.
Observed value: 9.2 mL
